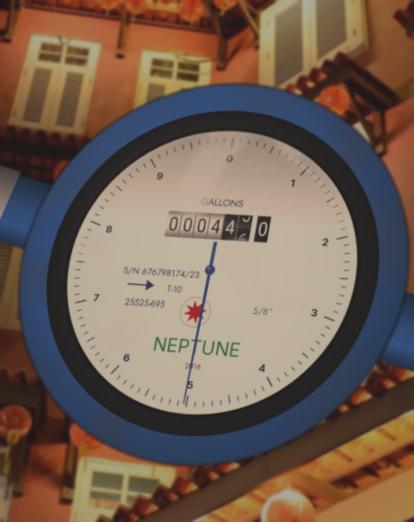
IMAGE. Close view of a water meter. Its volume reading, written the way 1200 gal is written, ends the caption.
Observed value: 4455.0 gal
